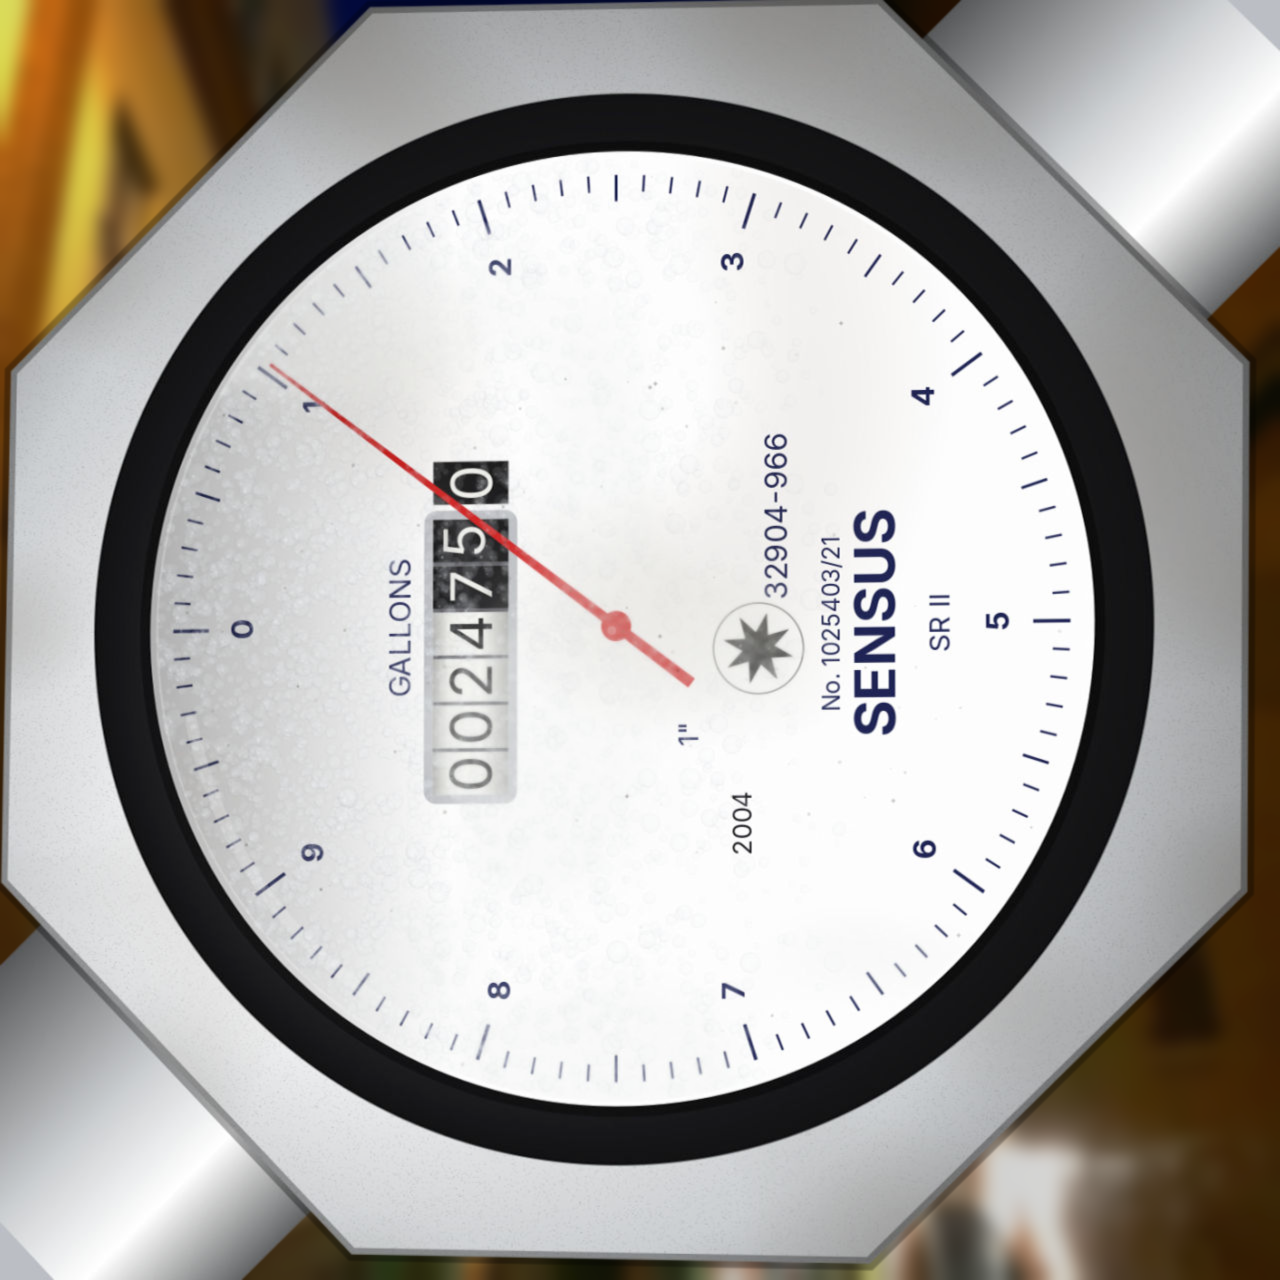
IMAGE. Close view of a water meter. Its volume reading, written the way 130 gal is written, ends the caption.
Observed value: 24751.0 gal
